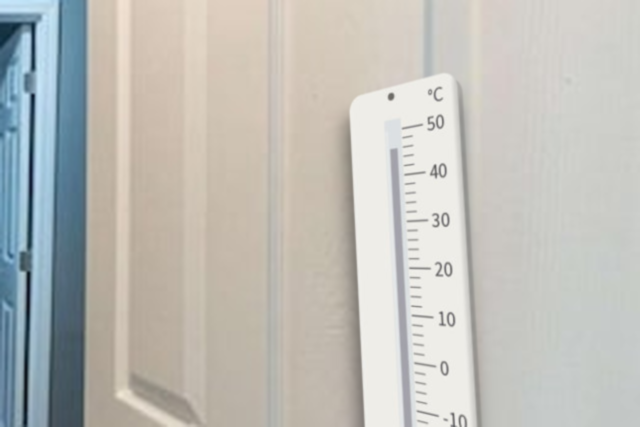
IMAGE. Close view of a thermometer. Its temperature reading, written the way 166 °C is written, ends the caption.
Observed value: 46 °C
